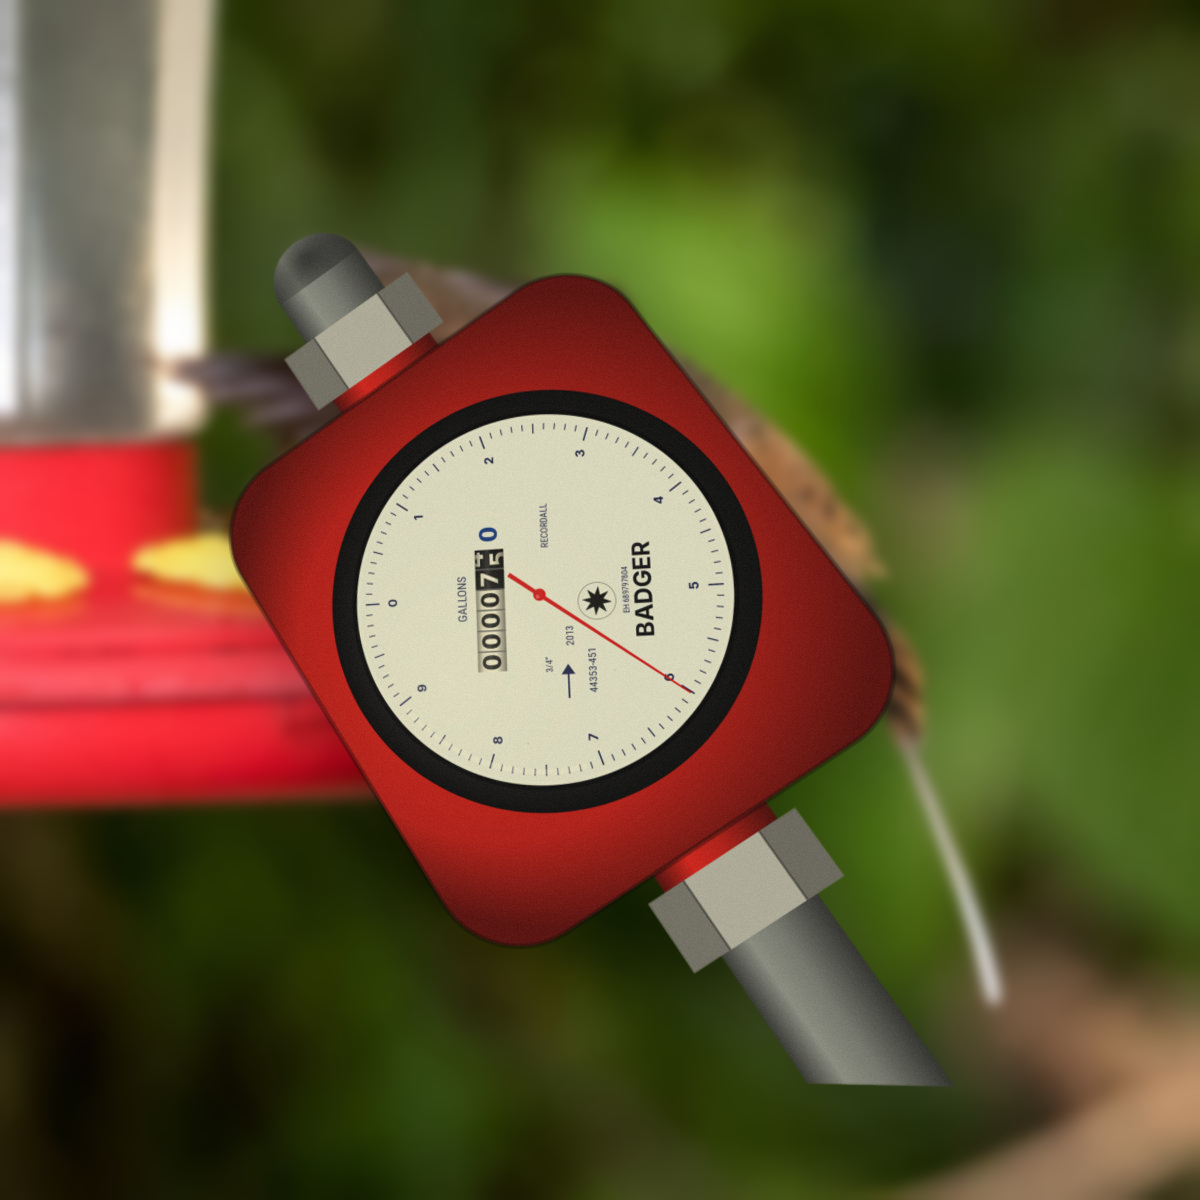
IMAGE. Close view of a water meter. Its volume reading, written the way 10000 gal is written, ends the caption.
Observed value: 746.0 gal
